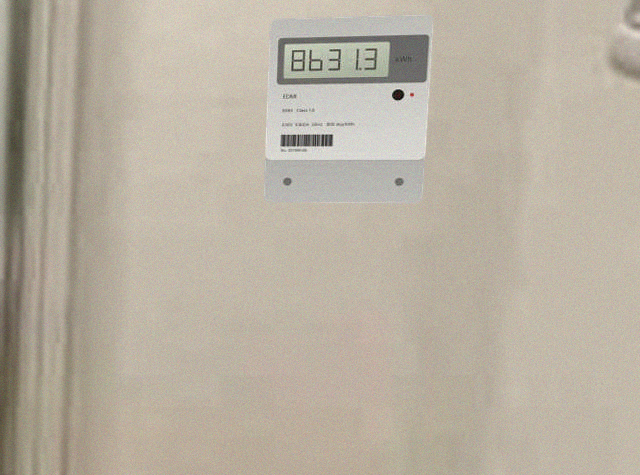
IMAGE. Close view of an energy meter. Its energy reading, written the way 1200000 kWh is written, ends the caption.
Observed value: 8631.3 kWh
